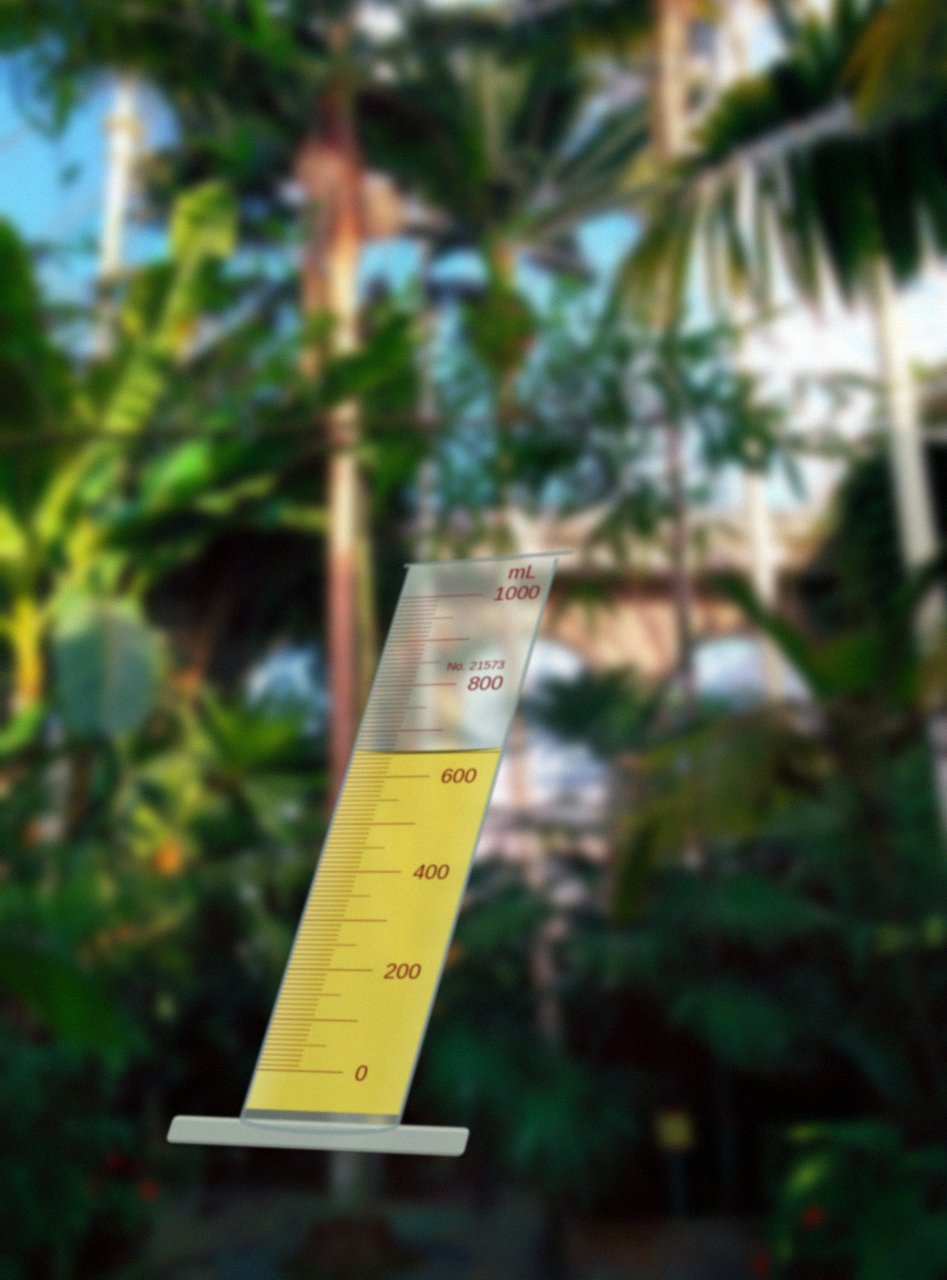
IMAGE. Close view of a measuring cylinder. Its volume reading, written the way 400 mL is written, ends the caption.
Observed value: 650 mL
